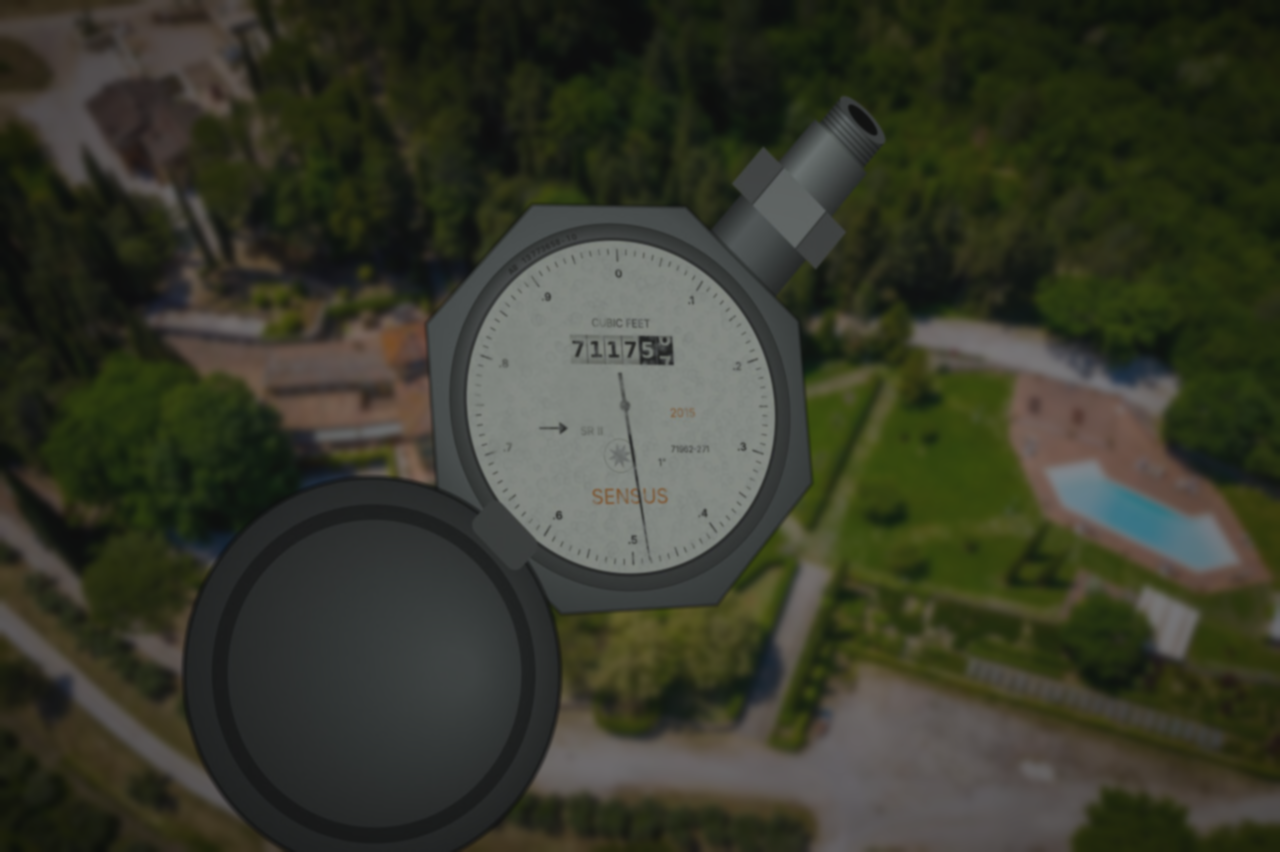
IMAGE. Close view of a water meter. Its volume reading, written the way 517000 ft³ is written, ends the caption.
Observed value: 711756.48 ft³
